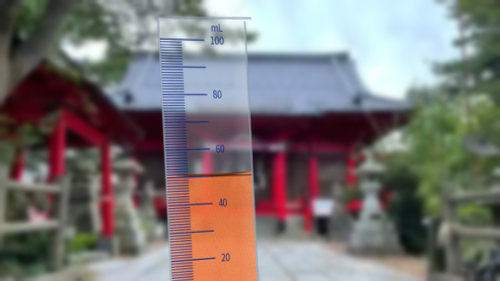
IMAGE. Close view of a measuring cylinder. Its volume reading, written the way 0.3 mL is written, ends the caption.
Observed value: 50 mL
